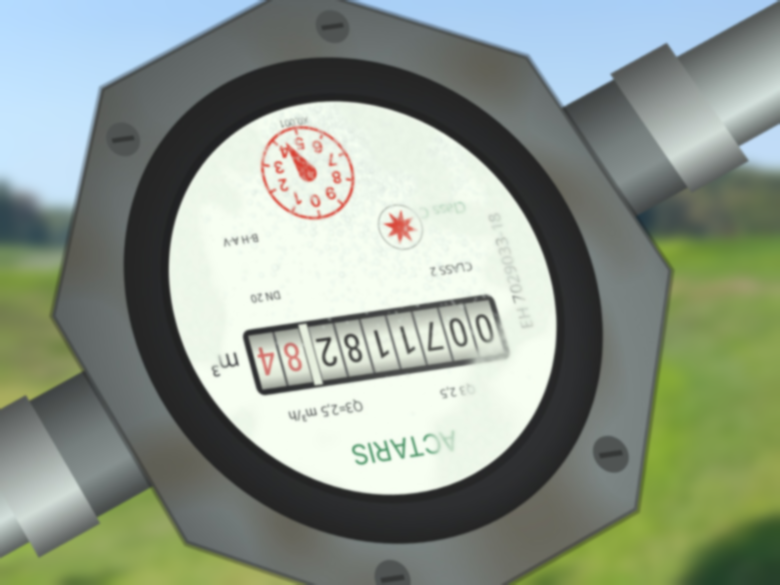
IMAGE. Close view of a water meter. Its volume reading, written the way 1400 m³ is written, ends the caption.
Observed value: 71182.844 m³
